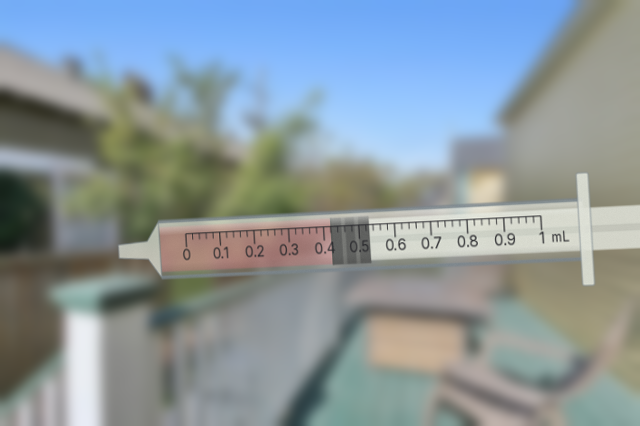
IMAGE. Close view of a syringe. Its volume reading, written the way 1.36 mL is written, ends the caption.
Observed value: 0.42 mL
